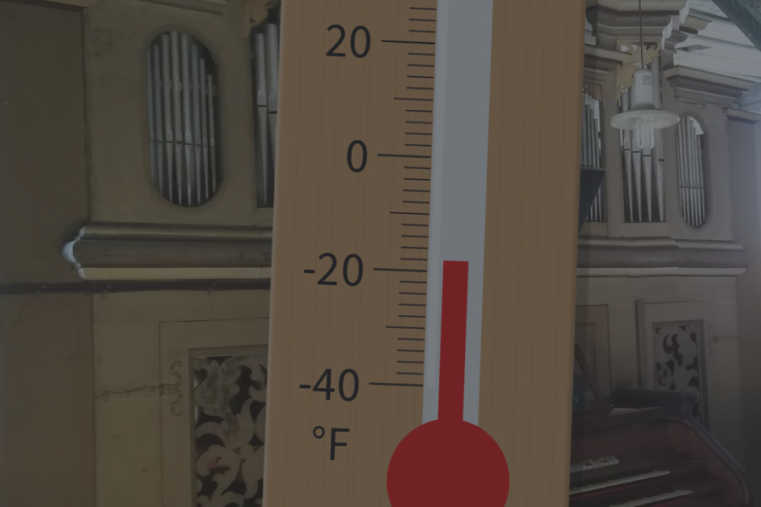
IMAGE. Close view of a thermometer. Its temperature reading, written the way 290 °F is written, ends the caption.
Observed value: -18 °F
